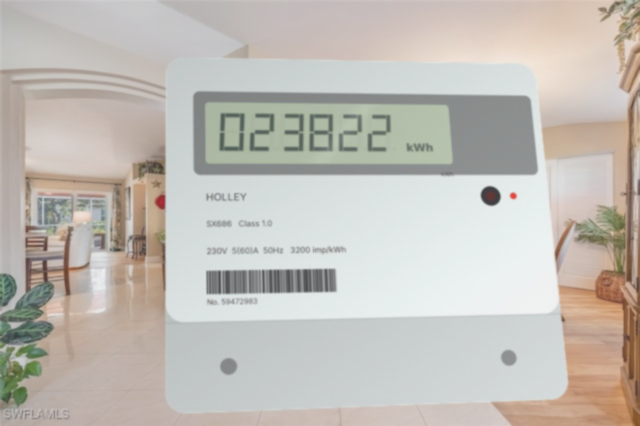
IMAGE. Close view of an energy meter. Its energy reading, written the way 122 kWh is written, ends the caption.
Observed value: 23822 kWh
